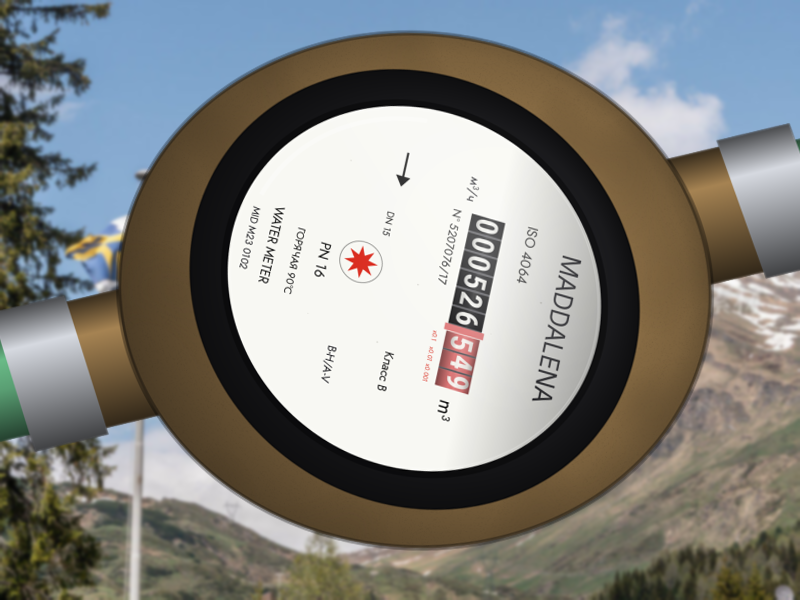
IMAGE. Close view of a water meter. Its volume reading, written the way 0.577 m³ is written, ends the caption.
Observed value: 526.549 m³
